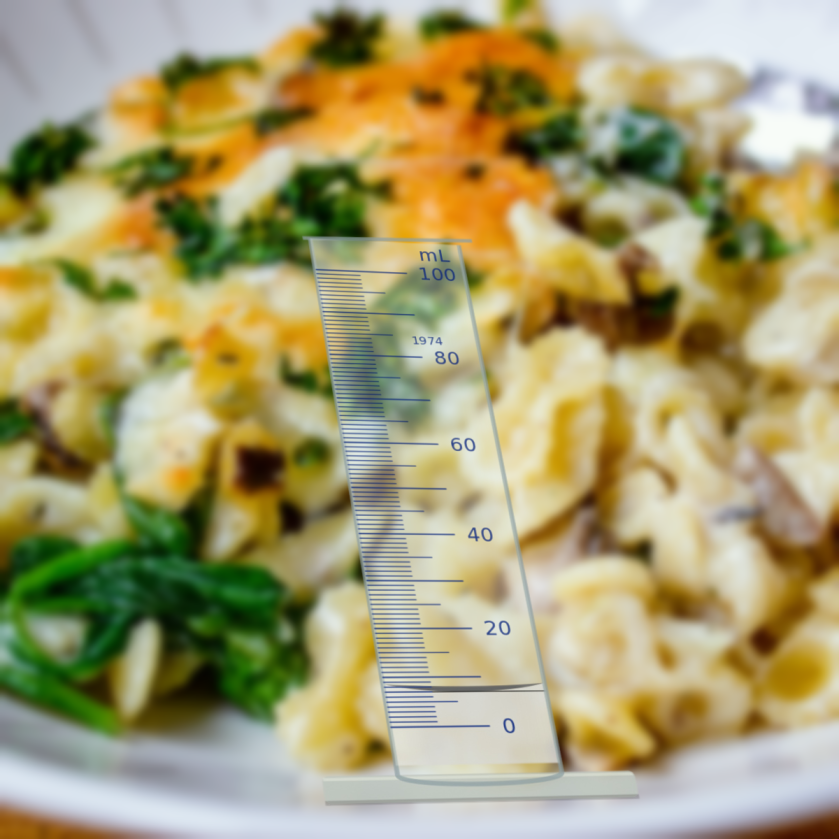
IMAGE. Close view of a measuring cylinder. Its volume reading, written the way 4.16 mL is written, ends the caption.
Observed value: 7 mL
